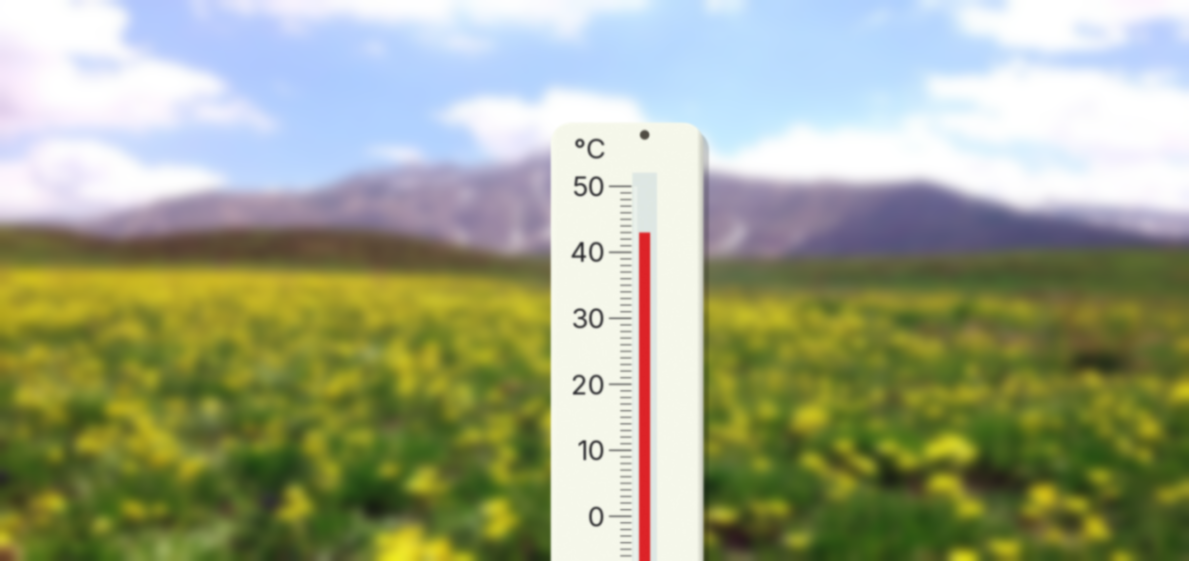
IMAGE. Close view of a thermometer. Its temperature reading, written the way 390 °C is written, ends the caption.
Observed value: 43 °C
